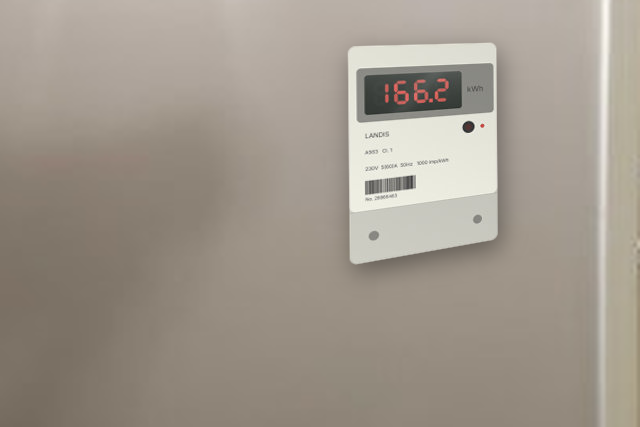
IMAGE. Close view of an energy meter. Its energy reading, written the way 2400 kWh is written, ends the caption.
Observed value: 166.2 kWh
